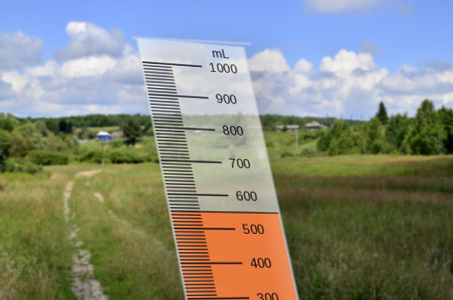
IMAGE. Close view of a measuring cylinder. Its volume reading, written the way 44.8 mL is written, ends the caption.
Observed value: 550 mL
